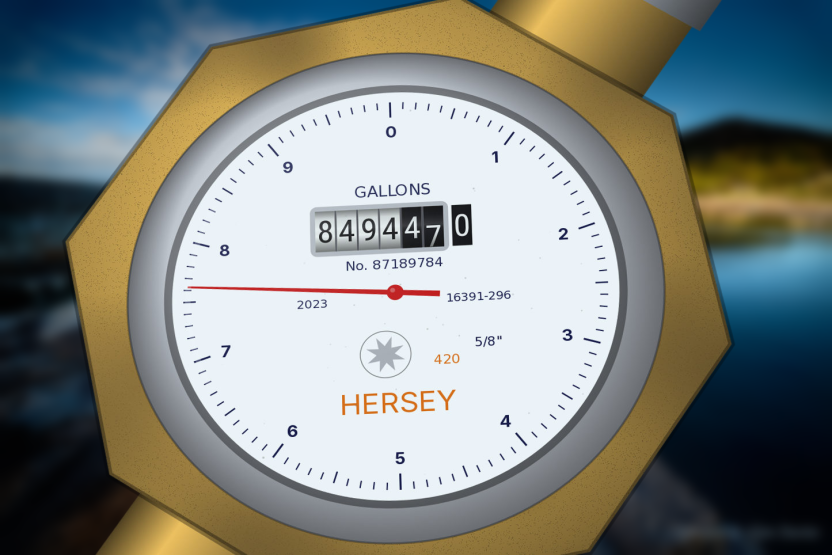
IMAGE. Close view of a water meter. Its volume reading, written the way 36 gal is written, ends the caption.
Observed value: 8494467.6 gal
